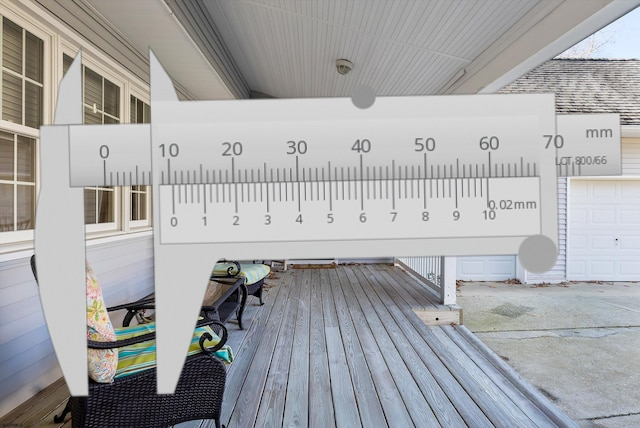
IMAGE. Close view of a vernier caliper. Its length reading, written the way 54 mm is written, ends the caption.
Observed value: 10.6 mm
